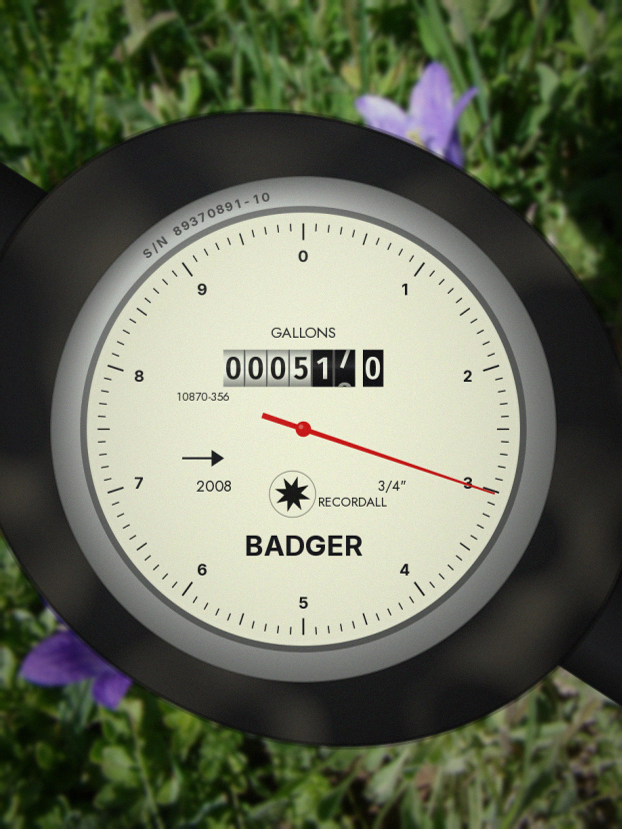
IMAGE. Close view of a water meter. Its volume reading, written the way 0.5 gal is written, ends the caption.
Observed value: 5173.0 gal
